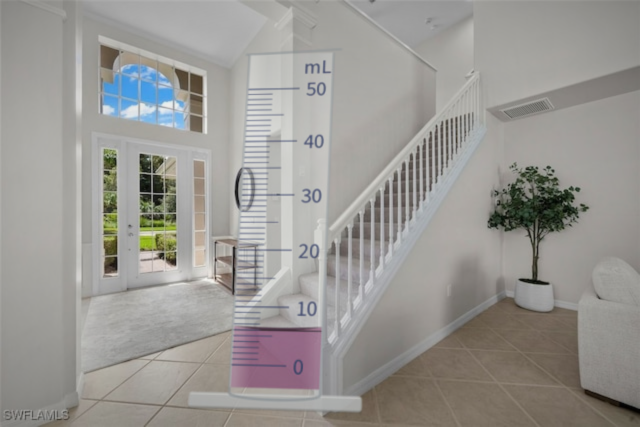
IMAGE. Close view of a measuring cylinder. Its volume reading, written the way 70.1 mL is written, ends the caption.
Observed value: 6 mL
